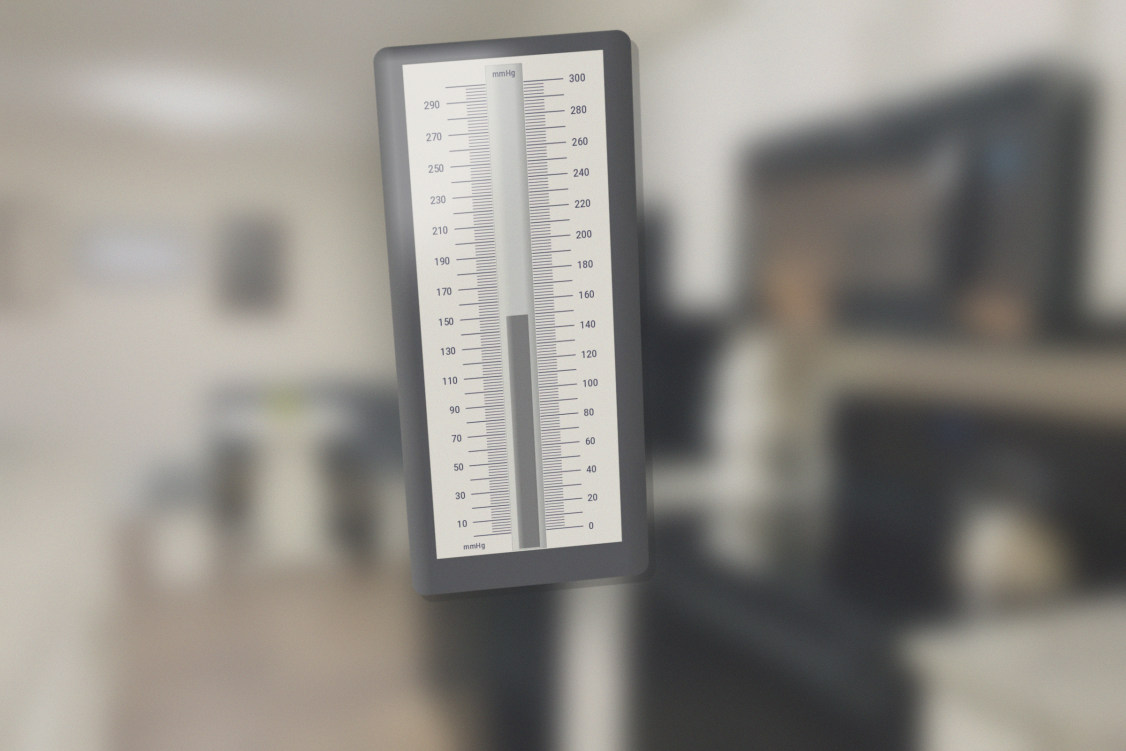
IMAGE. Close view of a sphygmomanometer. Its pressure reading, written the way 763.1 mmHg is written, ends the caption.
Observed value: 150 mmHg
